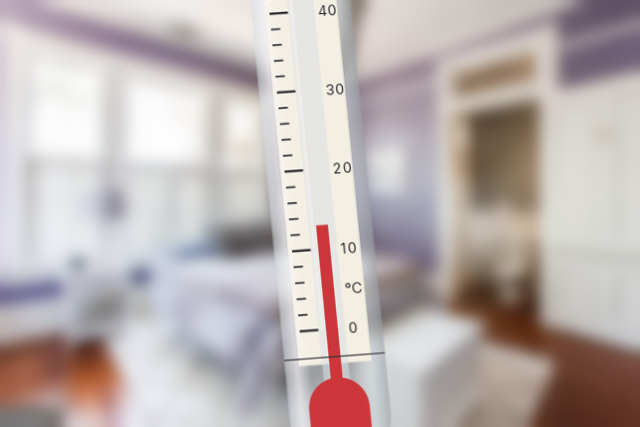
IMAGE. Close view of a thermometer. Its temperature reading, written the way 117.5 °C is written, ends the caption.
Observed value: 13 °C
